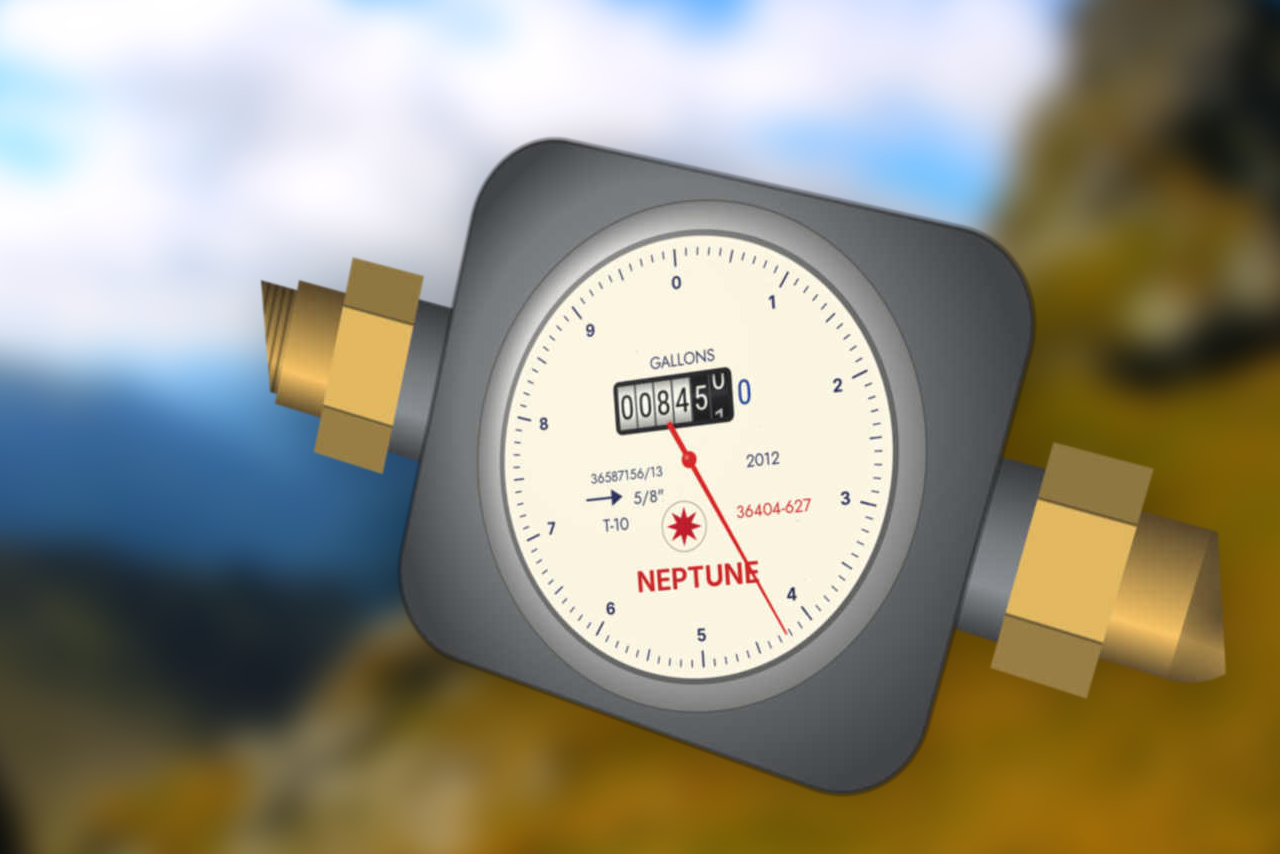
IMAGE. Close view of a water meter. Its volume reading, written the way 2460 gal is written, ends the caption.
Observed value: 84504.2 gal
